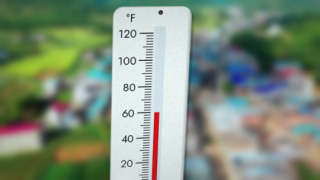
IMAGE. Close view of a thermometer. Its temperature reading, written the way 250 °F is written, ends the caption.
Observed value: 60 °F
